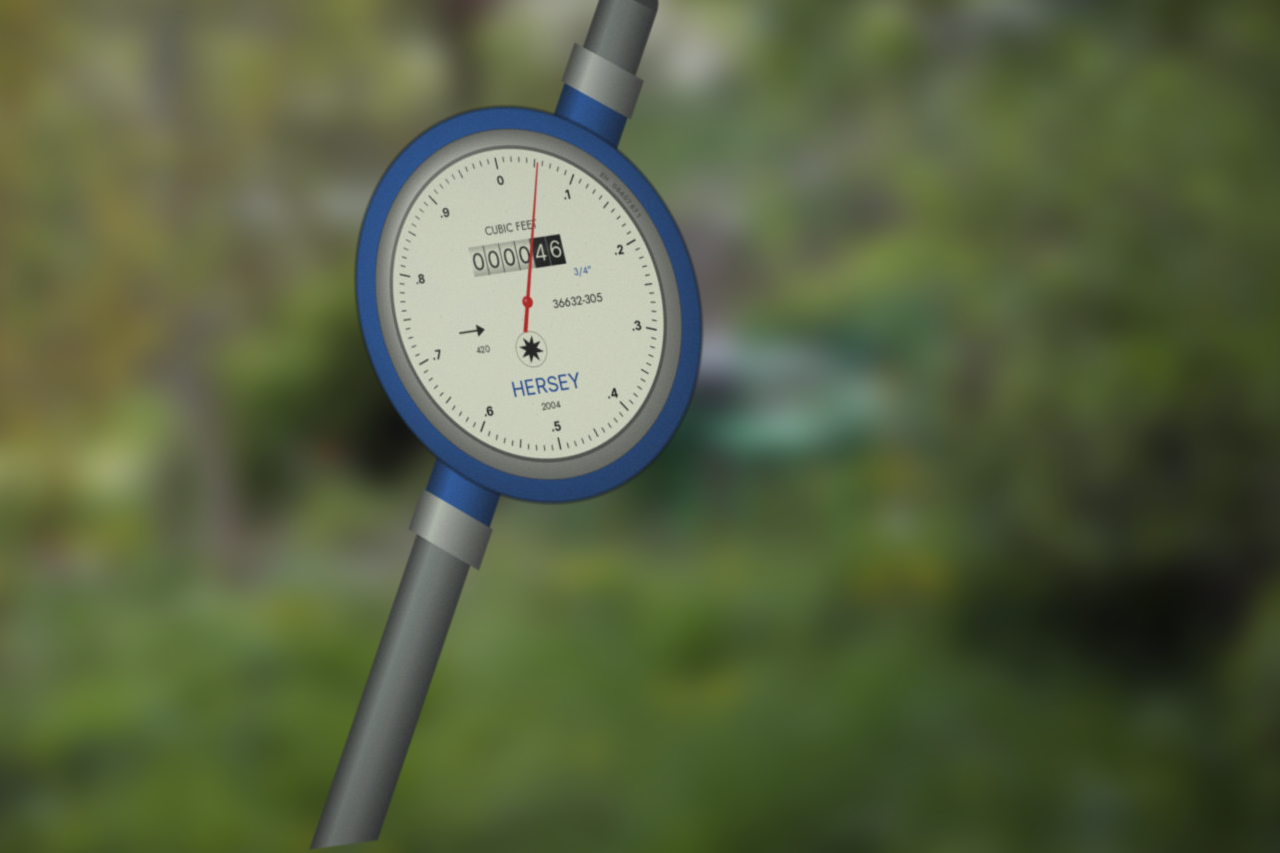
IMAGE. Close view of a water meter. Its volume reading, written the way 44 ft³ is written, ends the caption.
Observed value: 46.05 ft³
